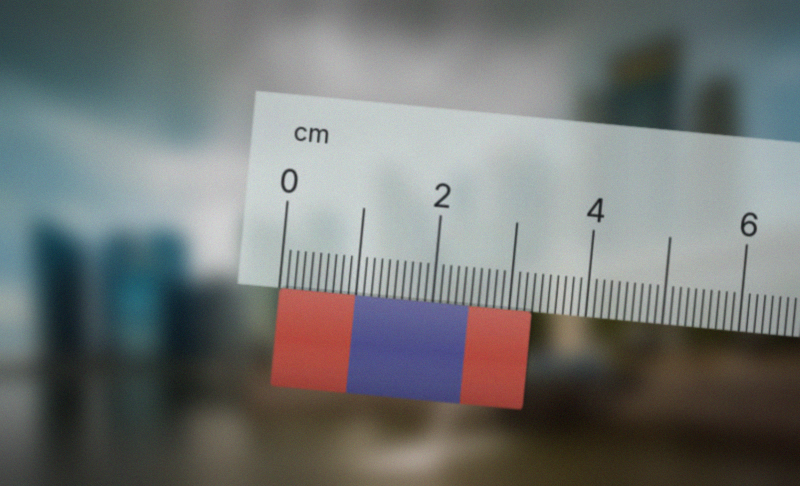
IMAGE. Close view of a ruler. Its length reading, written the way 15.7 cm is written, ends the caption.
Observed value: 3.3 cm
